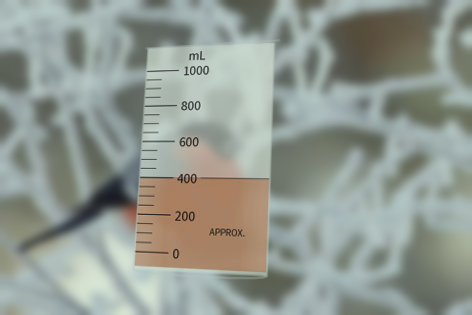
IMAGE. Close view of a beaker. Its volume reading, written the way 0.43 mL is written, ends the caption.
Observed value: 400 mL
